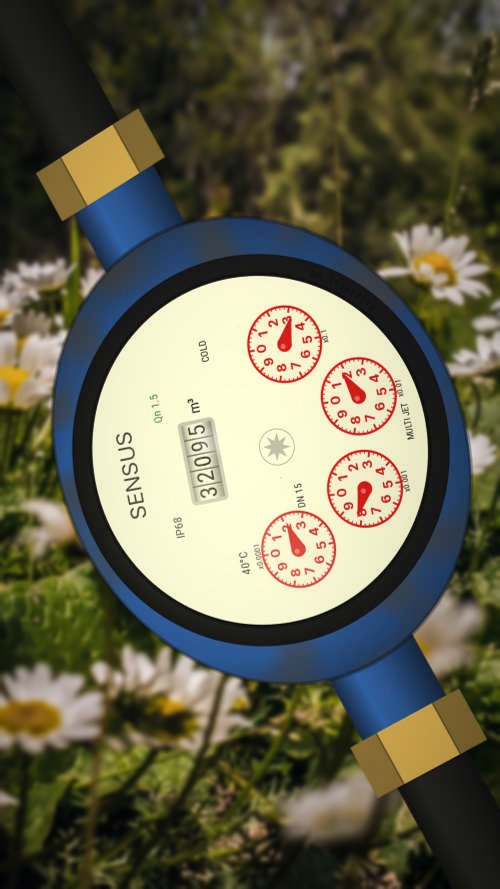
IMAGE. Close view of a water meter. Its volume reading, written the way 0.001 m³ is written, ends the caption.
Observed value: 32095.3182 m³
